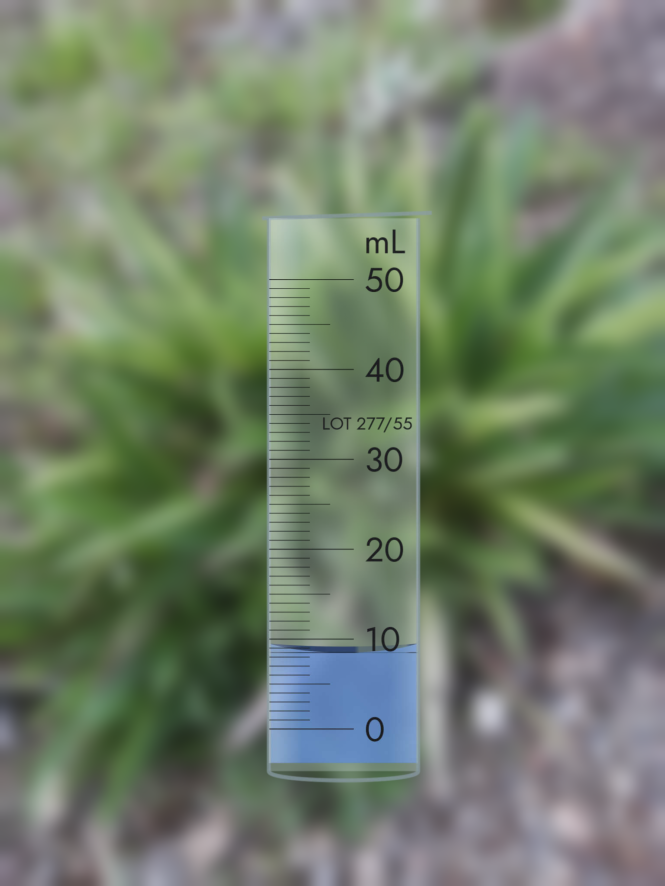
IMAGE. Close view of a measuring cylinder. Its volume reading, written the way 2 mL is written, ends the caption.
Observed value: 8.5 mL
